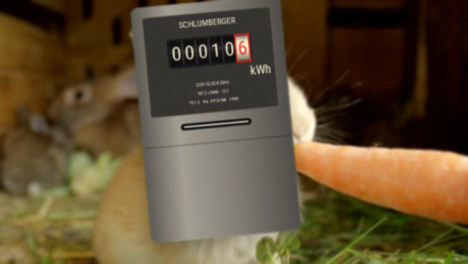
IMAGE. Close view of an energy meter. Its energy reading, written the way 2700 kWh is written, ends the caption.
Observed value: 10.6 kWh
